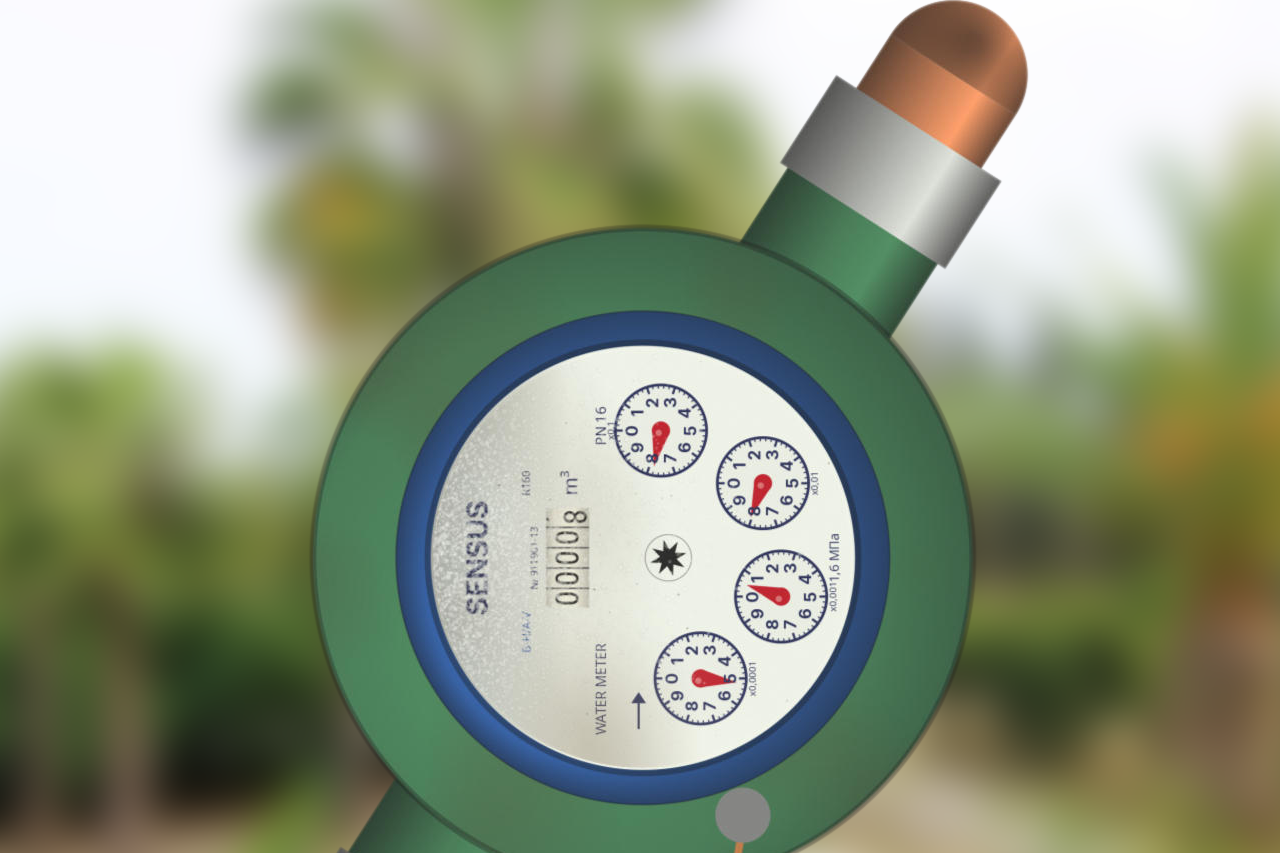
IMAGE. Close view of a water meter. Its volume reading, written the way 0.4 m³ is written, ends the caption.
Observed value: 7.7805 m³
